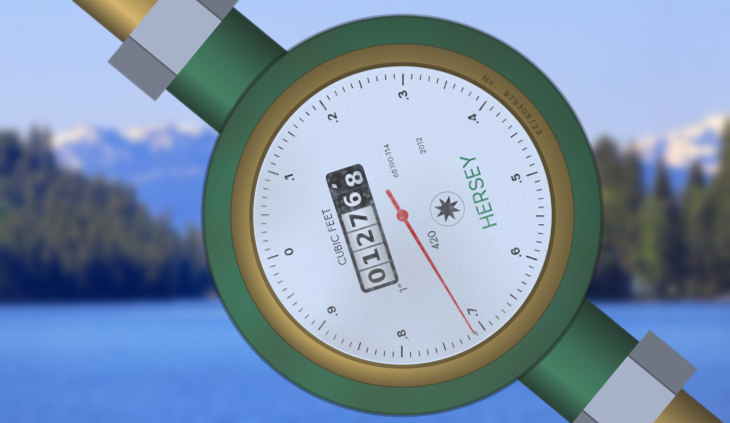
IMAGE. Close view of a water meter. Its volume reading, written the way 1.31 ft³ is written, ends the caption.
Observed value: 12767.71 ft³
